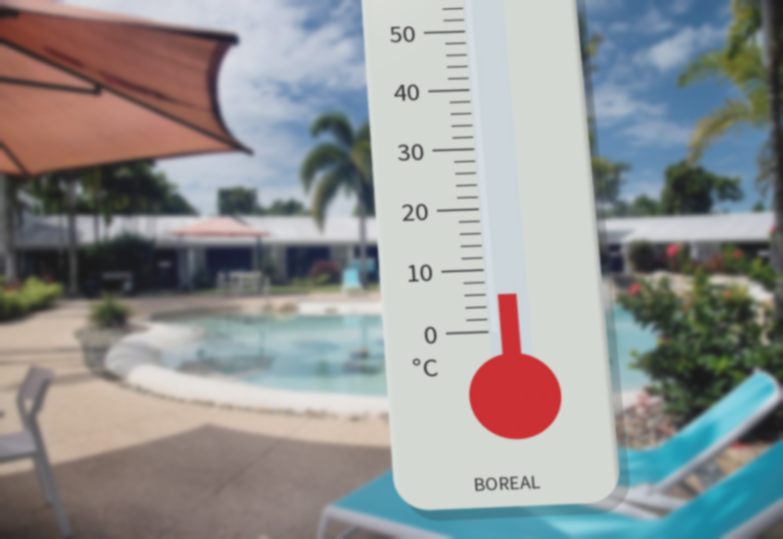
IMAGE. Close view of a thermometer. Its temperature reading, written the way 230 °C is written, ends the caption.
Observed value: 6 °C
